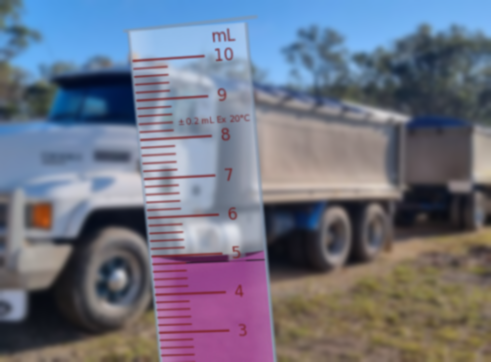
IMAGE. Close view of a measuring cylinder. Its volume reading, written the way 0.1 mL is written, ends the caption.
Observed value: 4.8 mL
